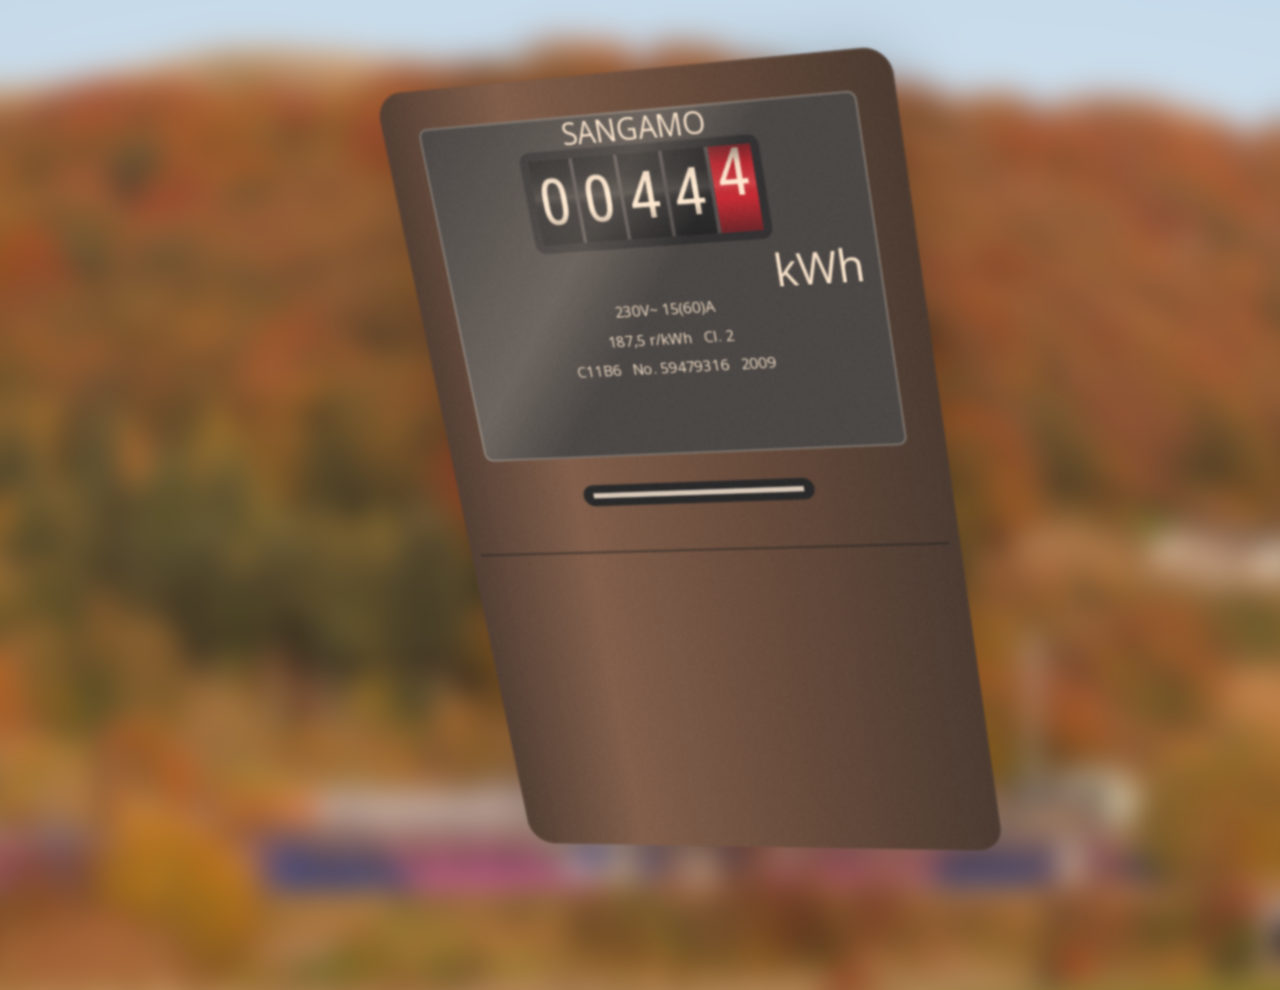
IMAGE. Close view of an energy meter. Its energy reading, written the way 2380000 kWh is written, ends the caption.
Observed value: 44.4 kWh
